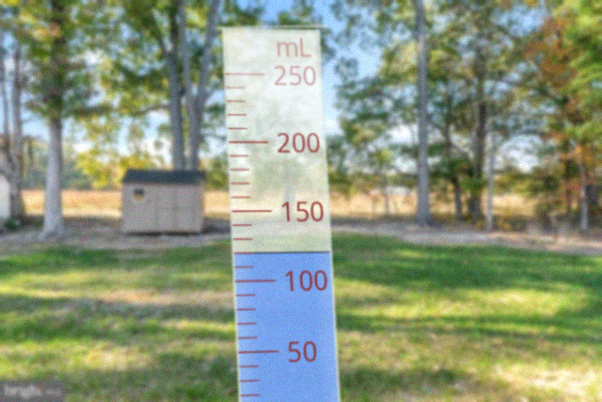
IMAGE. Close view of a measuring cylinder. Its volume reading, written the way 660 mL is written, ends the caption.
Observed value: 120 mL
